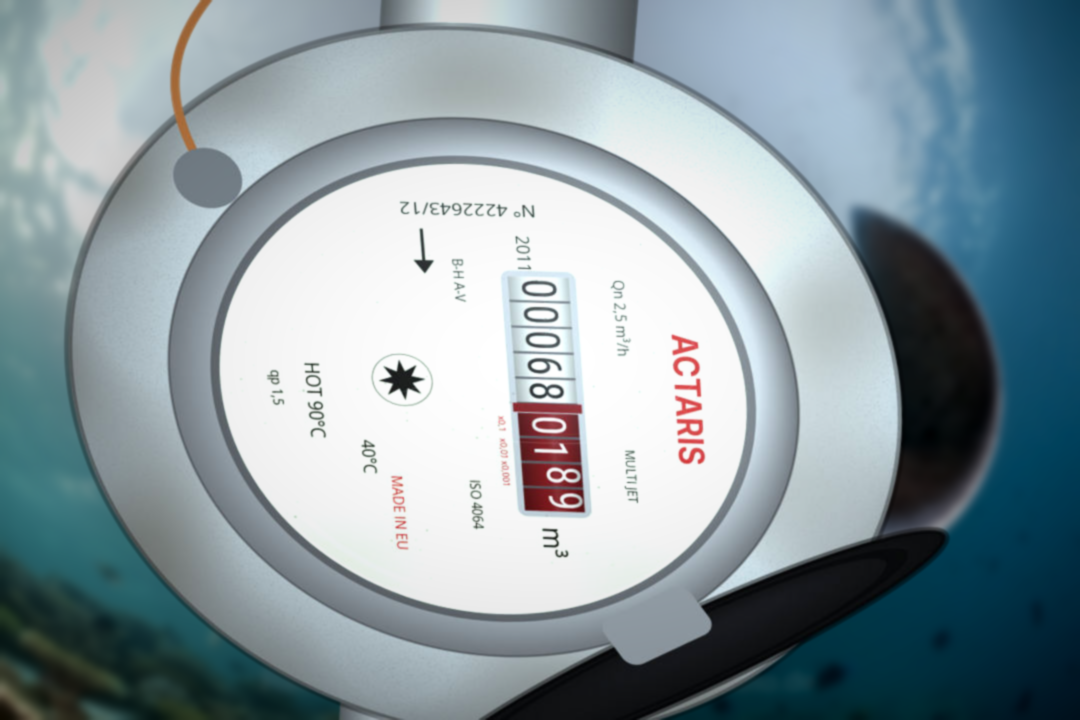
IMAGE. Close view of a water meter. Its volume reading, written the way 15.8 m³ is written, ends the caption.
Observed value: 68.0189 m³
